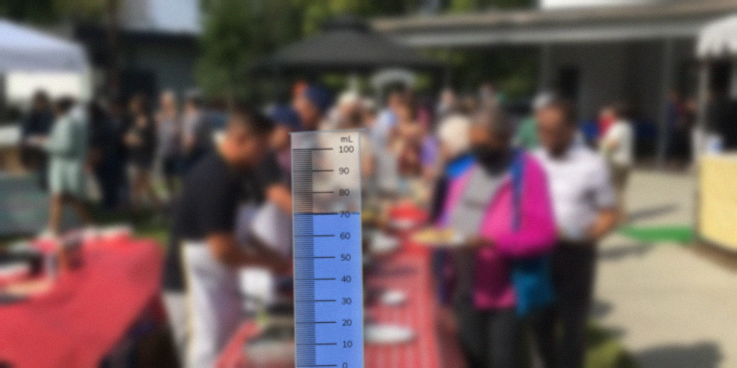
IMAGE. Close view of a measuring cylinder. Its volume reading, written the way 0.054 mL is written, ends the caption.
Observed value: 70 mL
